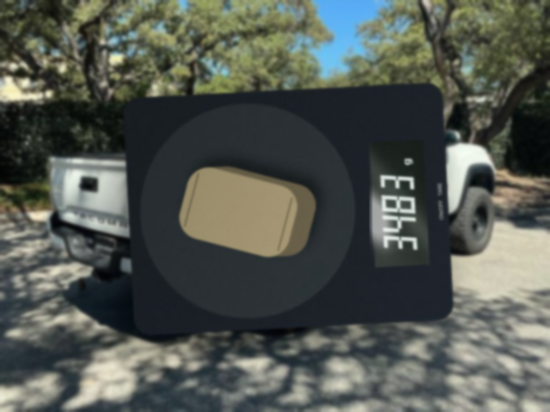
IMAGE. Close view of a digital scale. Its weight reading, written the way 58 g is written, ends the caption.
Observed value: 3483 g
